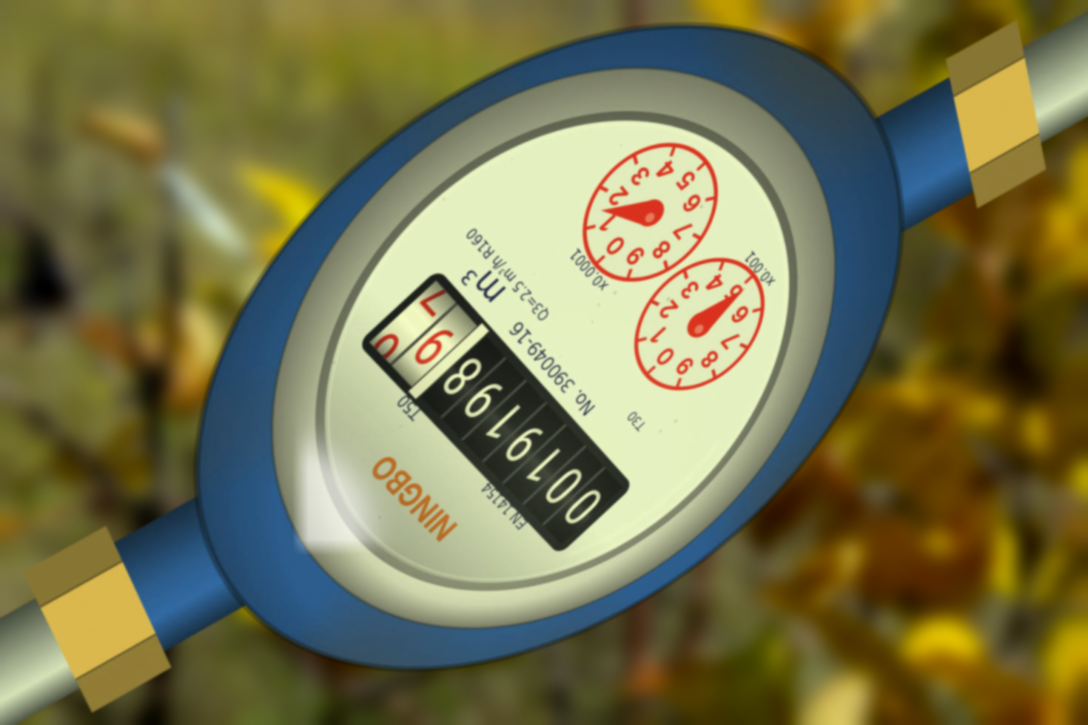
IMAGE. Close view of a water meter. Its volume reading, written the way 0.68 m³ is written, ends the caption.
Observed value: 19198.9651 m³
